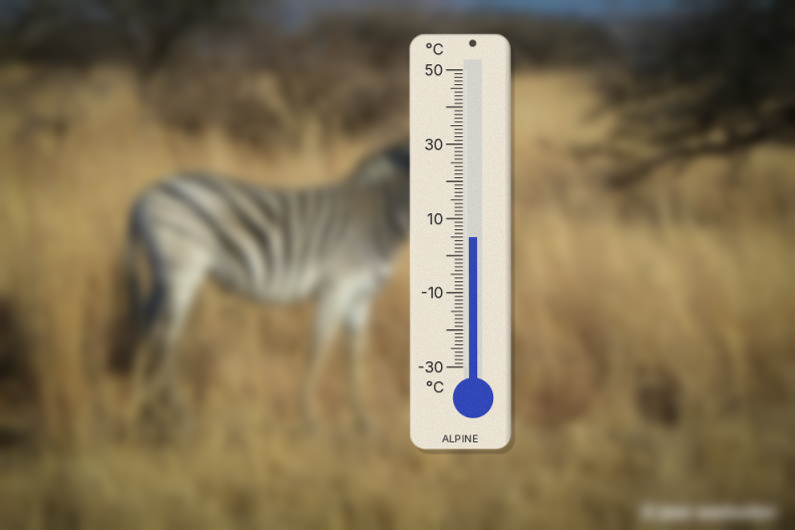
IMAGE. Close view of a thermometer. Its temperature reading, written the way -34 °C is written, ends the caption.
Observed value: 5 °C
